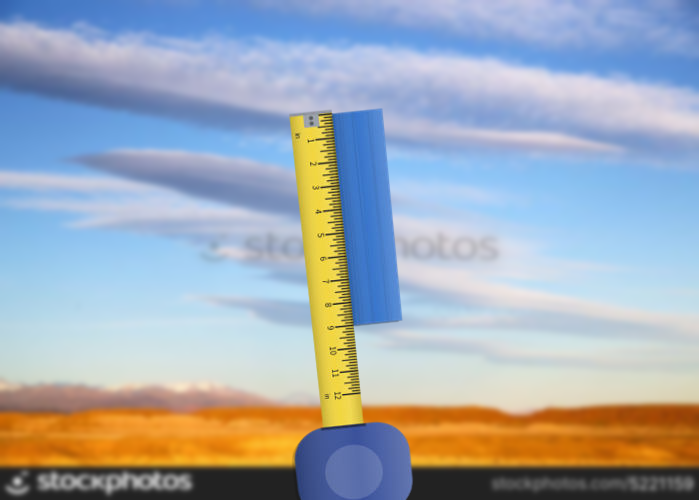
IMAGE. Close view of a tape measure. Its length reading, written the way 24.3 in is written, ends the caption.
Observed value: 9 in
